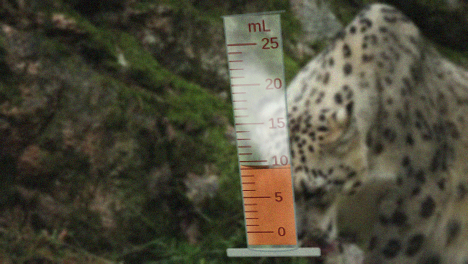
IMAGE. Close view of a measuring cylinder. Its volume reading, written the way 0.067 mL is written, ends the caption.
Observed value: 9 mL
